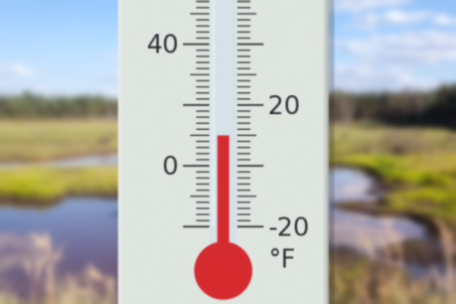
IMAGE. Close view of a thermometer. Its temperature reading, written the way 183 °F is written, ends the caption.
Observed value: 10 °F
